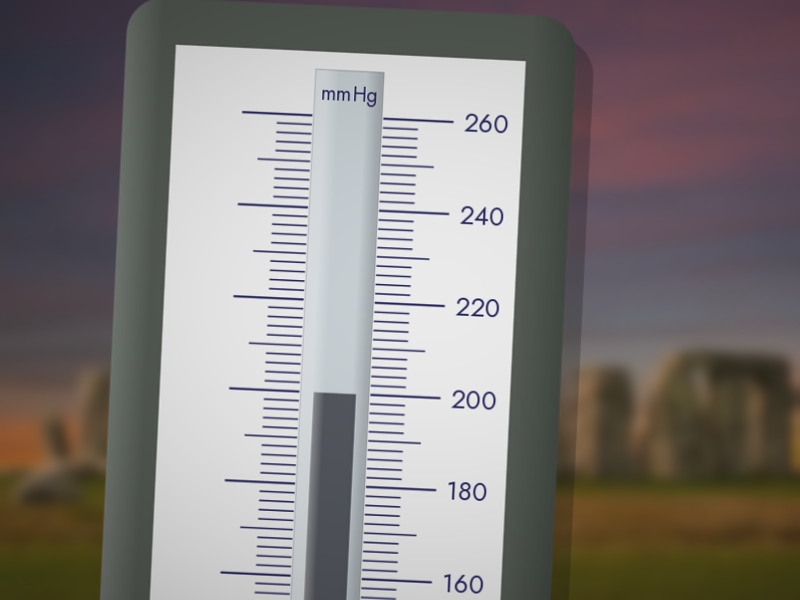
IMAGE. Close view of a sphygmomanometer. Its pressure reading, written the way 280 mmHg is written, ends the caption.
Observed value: 200 mmHg
